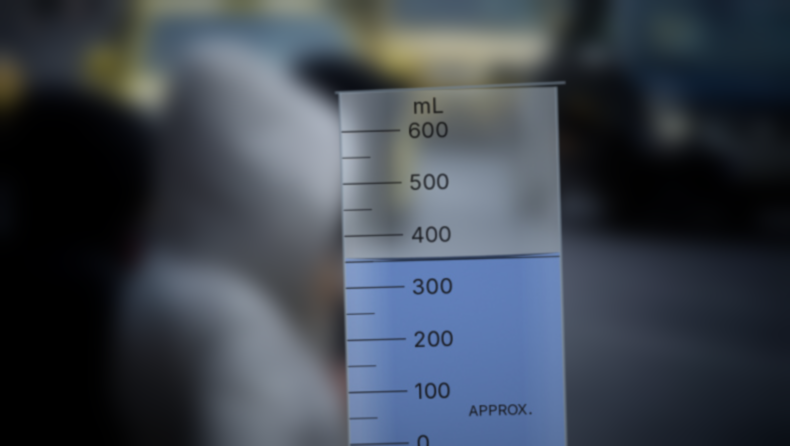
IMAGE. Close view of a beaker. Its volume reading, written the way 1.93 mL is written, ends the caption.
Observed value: 350 mL
